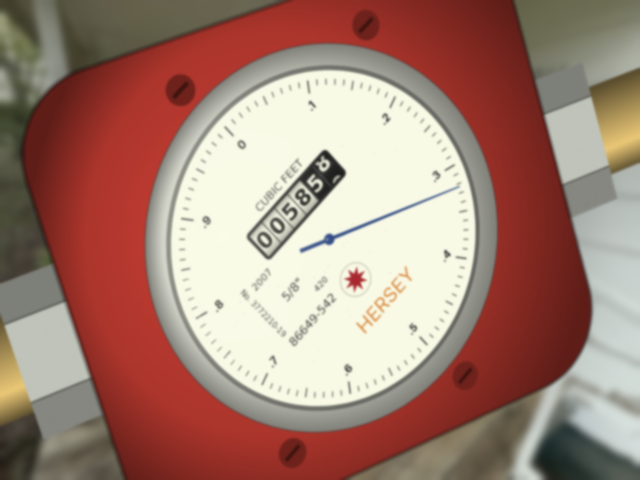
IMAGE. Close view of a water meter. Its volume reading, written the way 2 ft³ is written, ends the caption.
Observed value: 5858.32 ft³
